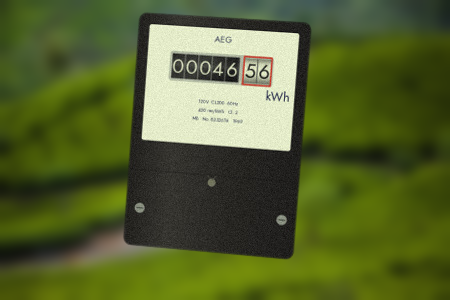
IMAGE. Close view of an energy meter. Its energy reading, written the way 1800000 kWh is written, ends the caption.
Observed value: 46.56 kWh
